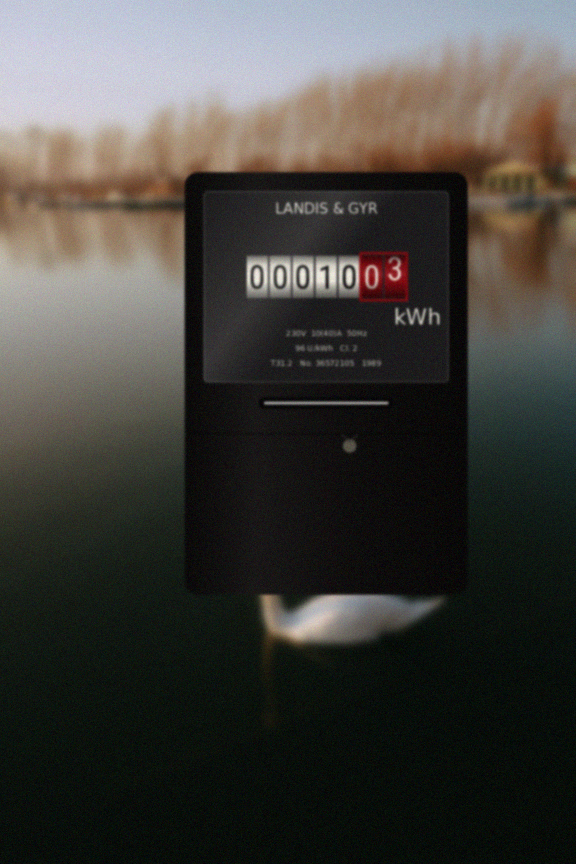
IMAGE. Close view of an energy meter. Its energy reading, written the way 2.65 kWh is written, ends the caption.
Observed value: 10.03 kWh
